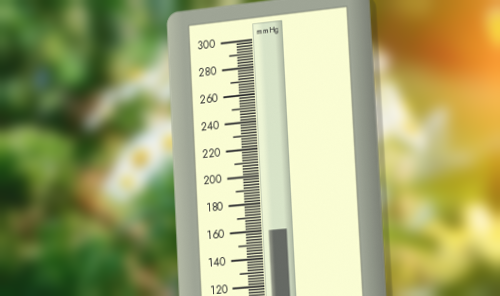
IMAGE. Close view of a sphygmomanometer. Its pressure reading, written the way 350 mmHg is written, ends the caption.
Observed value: 160 mmHg
